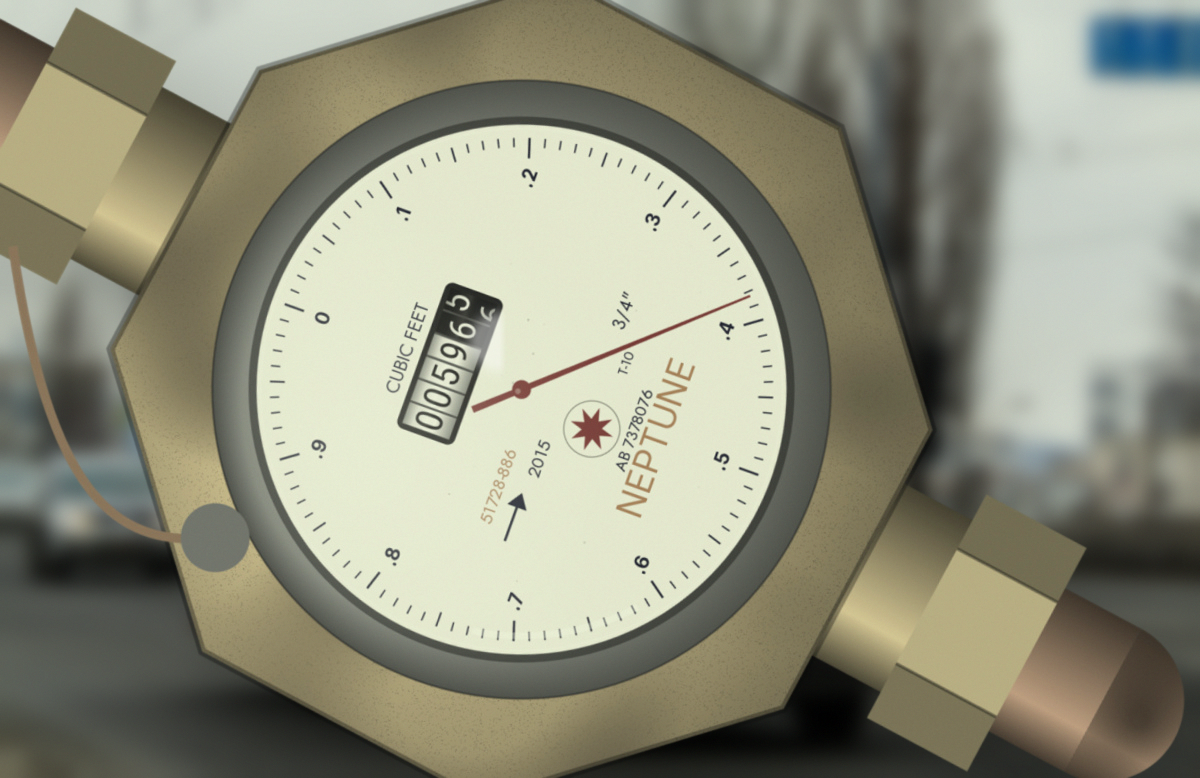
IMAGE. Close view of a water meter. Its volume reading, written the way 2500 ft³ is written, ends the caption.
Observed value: 5965.38 ft³
